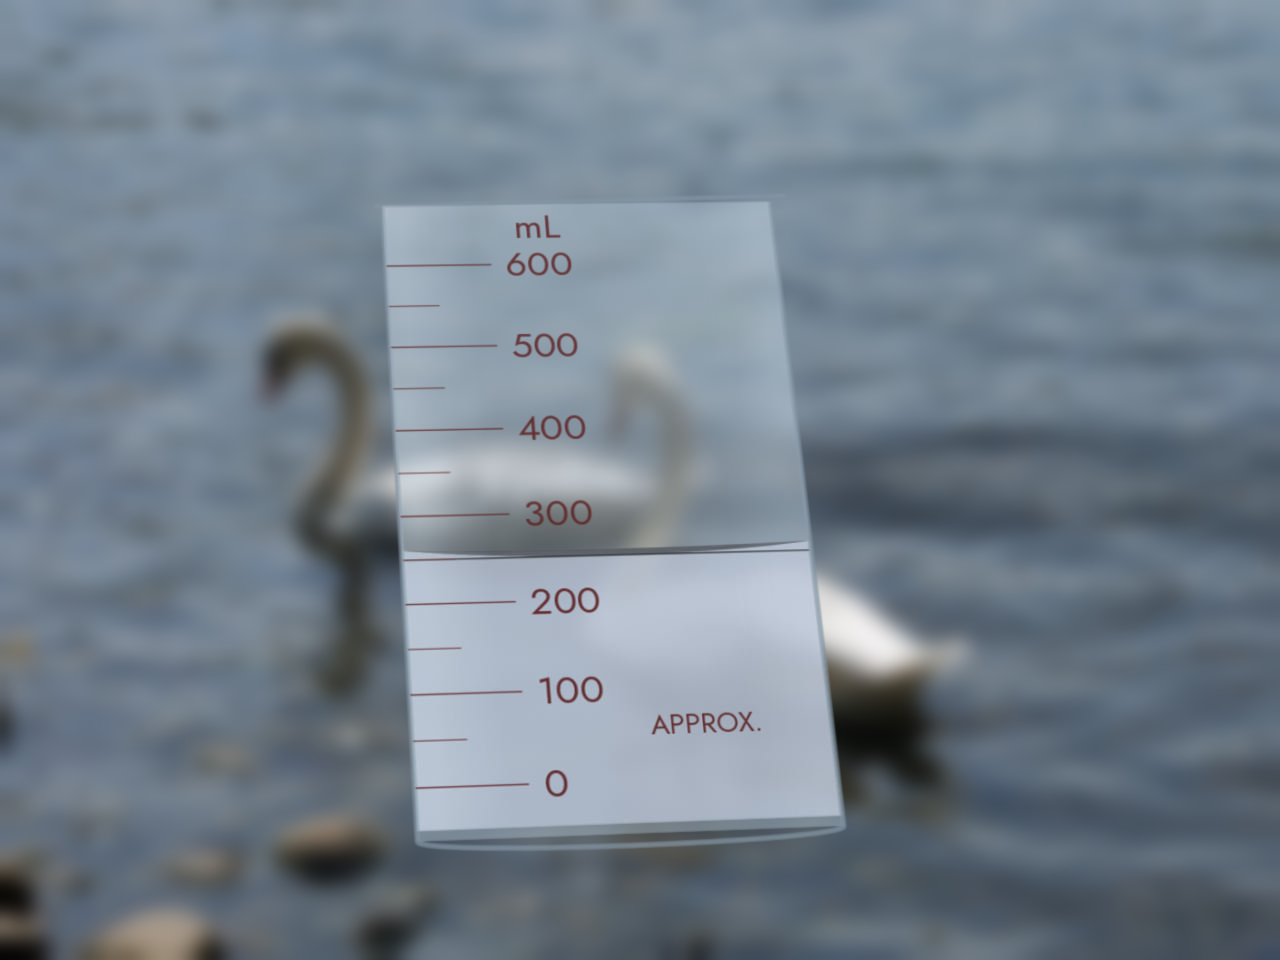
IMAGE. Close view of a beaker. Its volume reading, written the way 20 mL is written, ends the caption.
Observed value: 250 mL
